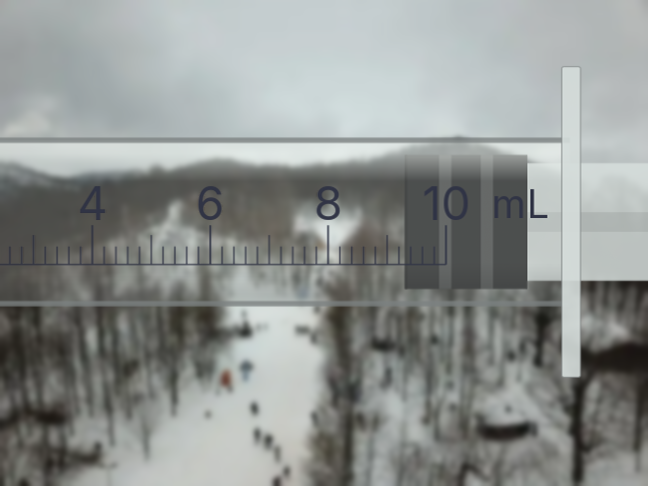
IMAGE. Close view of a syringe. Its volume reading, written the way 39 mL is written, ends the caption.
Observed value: 9.3 mL
